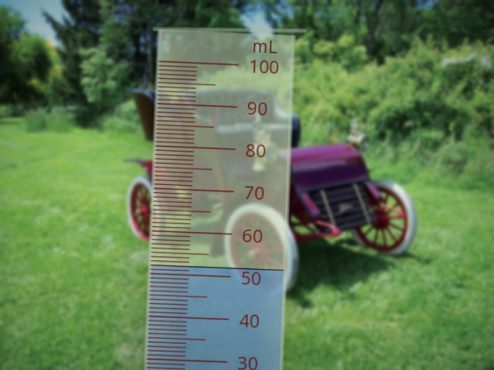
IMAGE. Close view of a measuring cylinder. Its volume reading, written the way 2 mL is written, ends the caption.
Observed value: 52 mL
